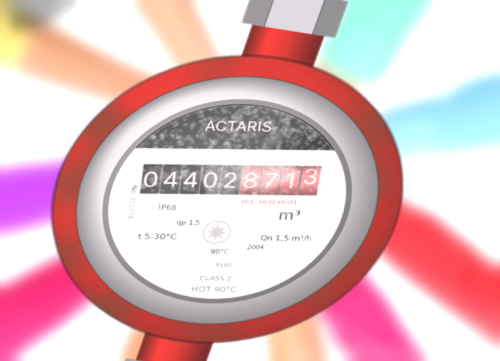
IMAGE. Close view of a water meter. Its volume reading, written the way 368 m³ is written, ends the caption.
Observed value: 4402.8713 m³
